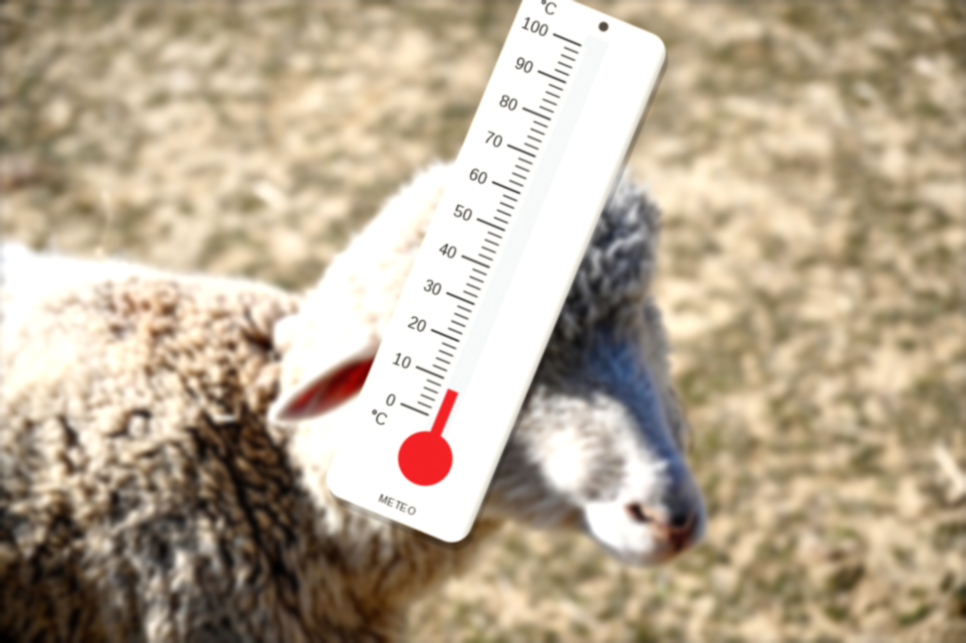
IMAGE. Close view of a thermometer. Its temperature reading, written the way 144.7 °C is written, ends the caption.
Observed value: 8 °C
